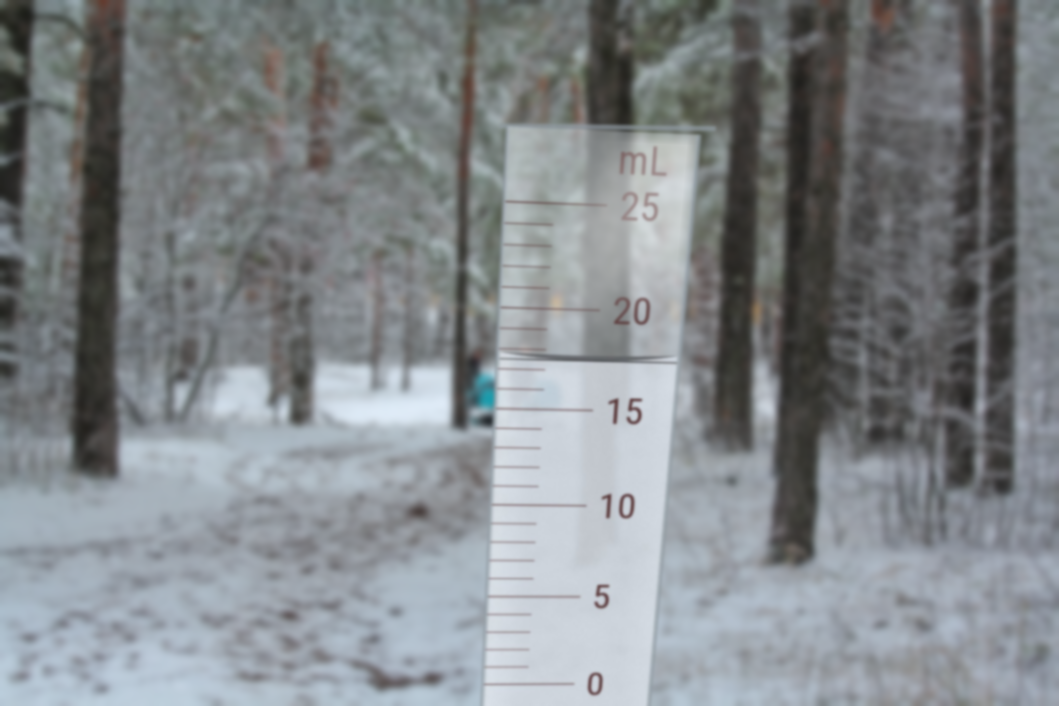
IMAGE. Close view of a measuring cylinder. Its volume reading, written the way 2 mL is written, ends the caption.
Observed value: 17.5 mL
